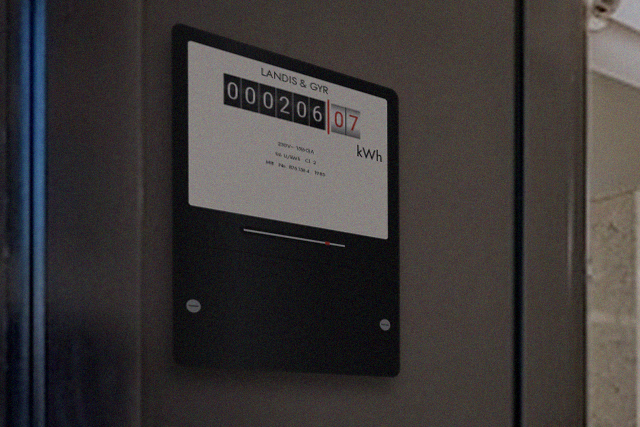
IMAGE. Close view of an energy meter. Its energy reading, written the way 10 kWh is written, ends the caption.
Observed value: 206.07 kWh
